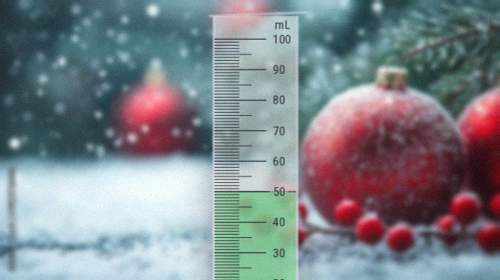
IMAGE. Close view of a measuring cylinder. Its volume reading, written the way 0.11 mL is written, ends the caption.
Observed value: 50 mL
